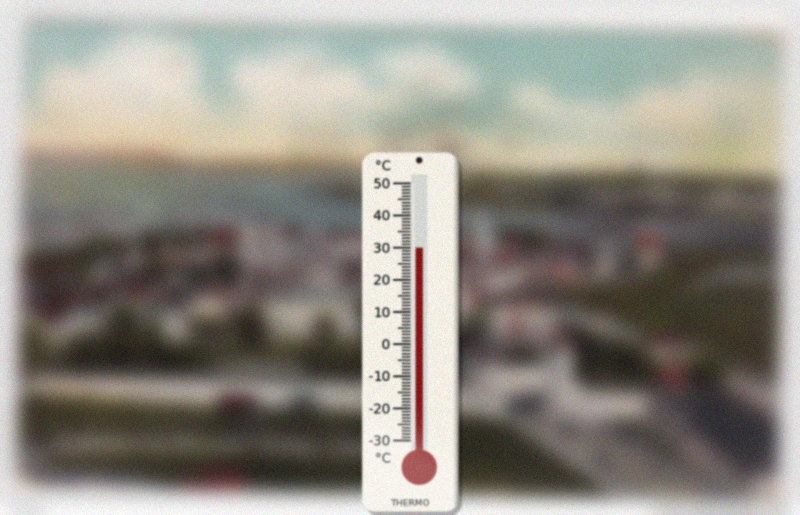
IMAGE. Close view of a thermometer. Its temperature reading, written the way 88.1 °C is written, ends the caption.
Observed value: 30 °C
